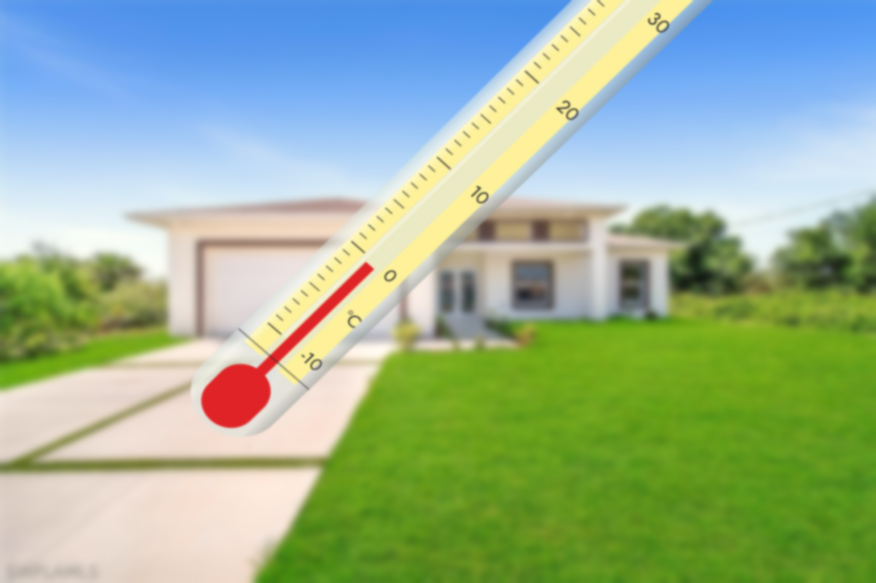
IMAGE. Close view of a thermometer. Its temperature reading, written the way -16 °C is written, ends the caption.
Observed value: -0.5 °C
